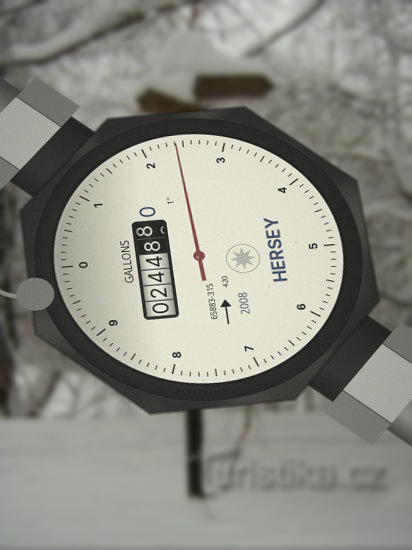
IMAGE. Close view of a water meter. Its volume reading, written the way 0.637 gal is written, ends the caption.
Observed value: 244882.4 gal
